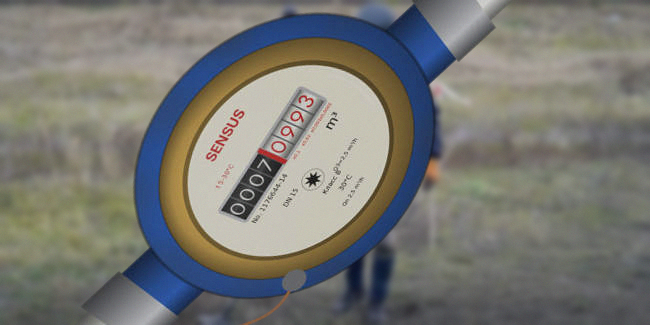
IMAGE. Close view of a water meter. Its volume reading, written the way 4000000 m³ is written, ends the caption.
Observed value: 7.0993 m³
